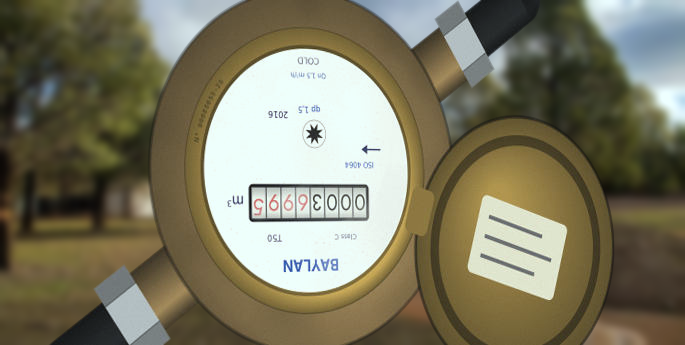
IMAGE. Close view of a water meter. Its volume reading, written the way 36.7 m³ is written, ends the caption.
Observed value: 3.6995 m³
